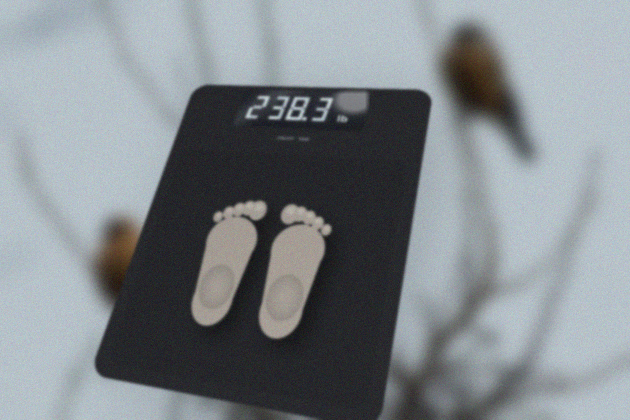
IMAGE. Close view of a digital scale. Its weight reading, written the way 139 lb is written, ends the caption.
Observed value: 238.3 lb
